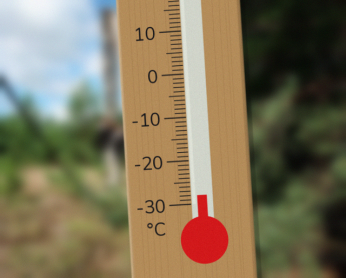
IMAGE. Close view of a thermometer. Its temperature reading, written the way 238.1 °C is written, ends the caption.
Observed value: -28 °C
